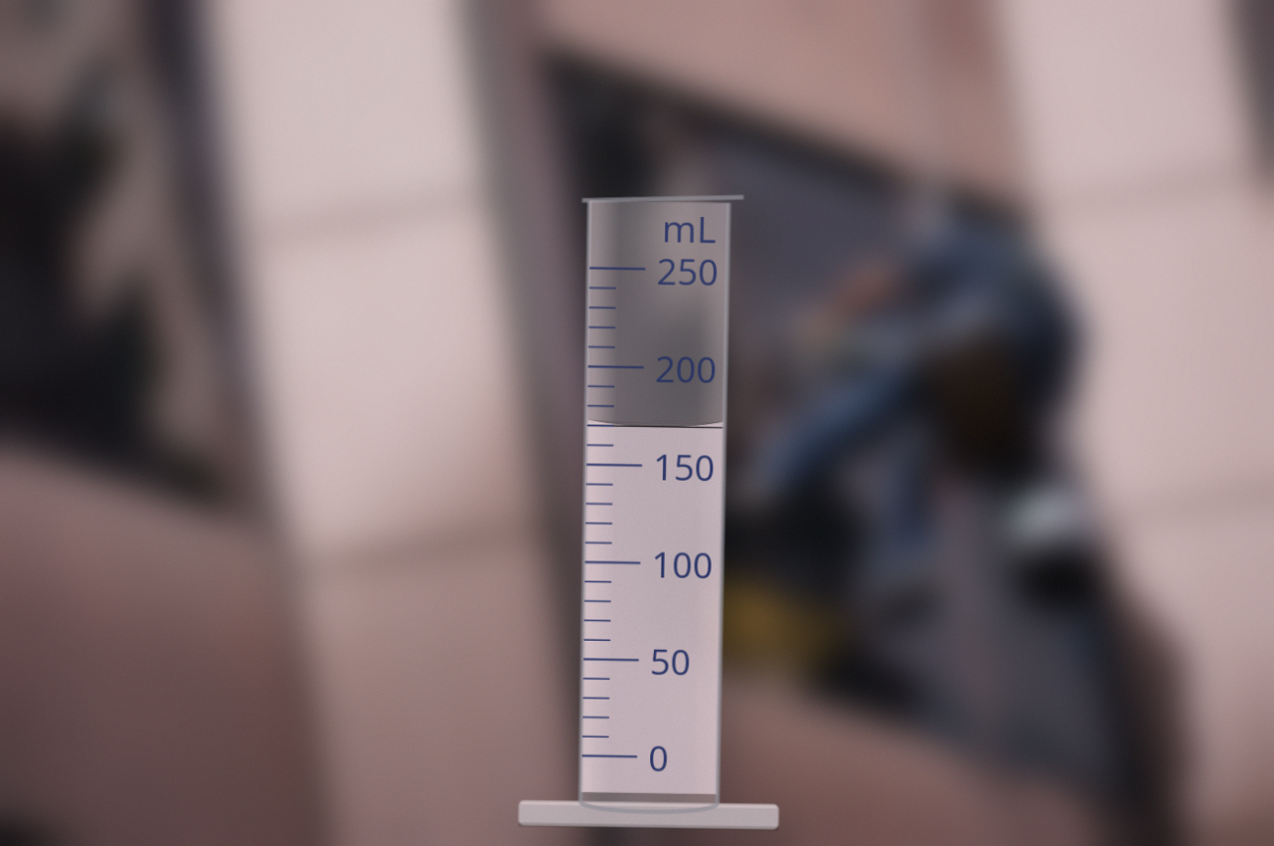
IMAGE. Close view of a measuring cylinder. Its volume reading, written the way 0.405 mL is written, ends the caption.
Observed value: 170 mL
